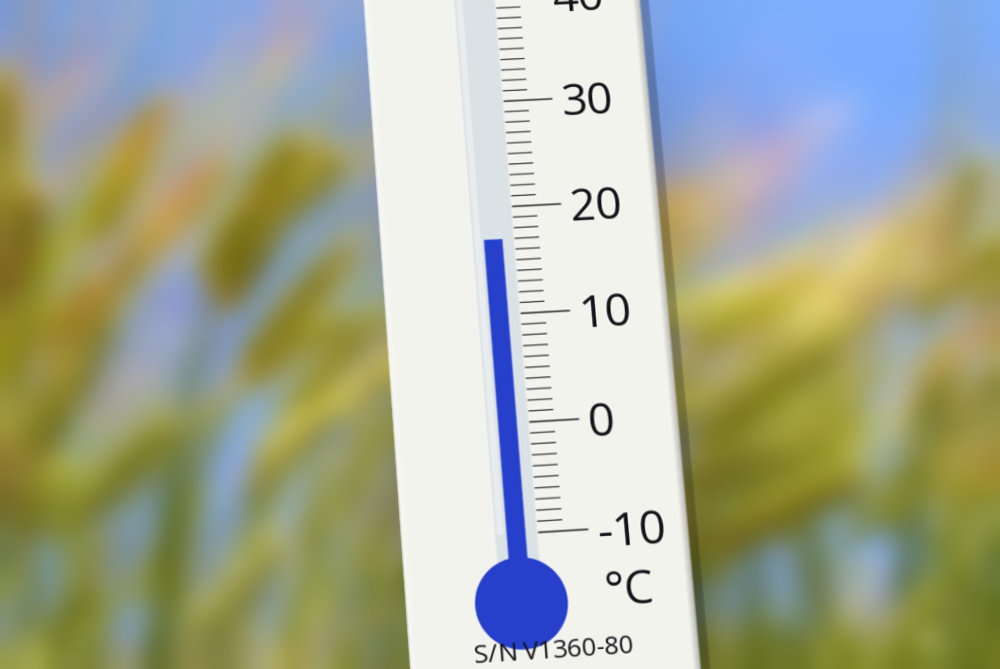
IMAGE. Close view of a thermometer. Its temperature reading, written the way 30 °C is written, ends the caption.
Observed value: 17 °C
